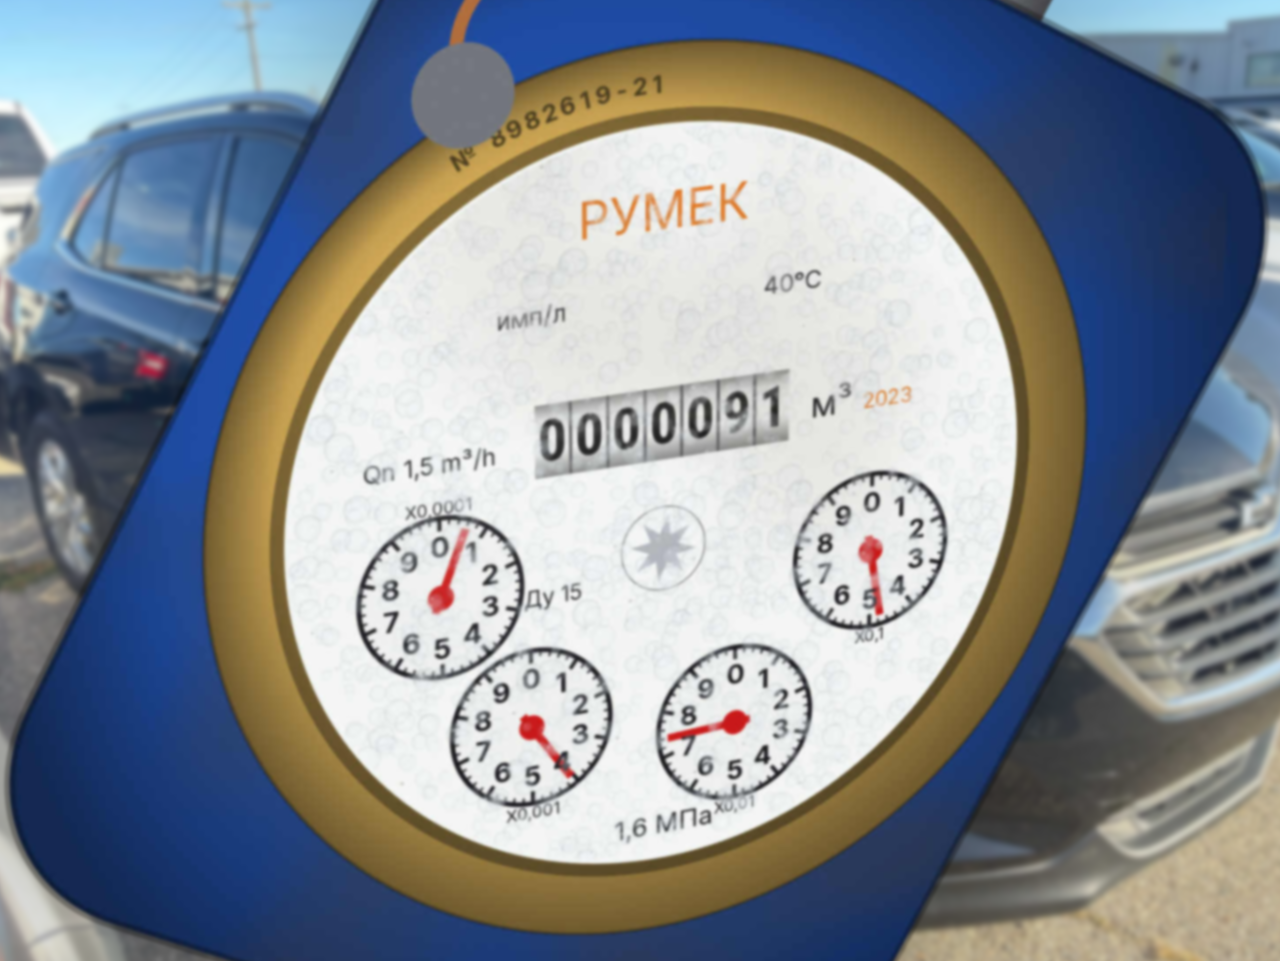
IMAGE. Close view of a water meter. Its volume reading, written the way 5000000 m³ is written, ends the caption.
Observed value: 91.4740 m³
